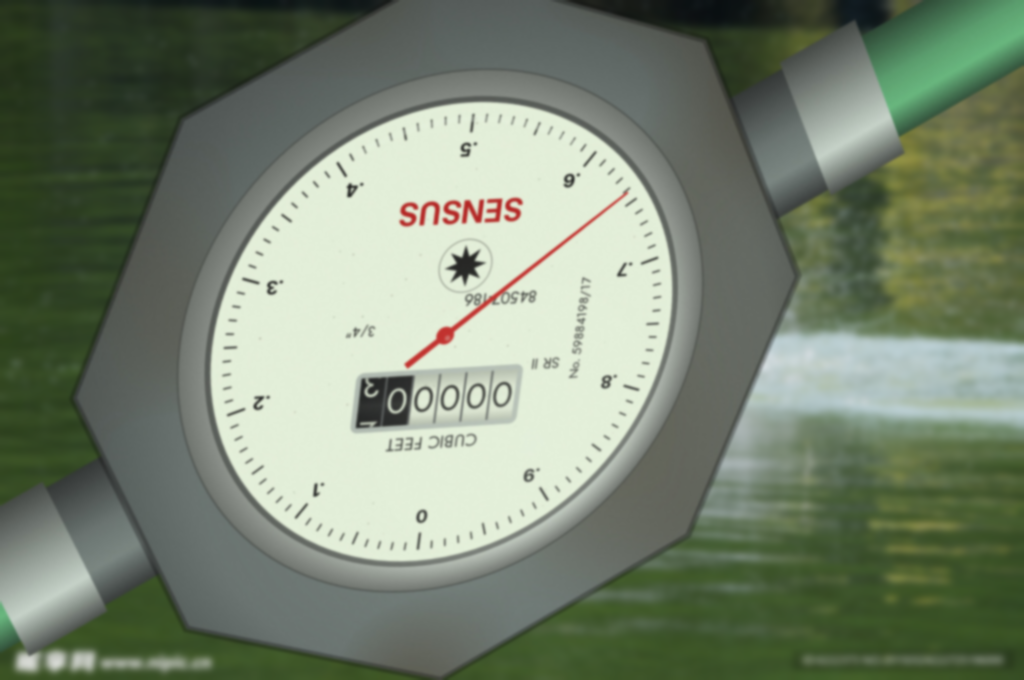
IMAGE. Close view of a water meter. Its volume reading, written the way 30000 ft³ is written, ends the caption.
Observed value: 2.64 ft³
